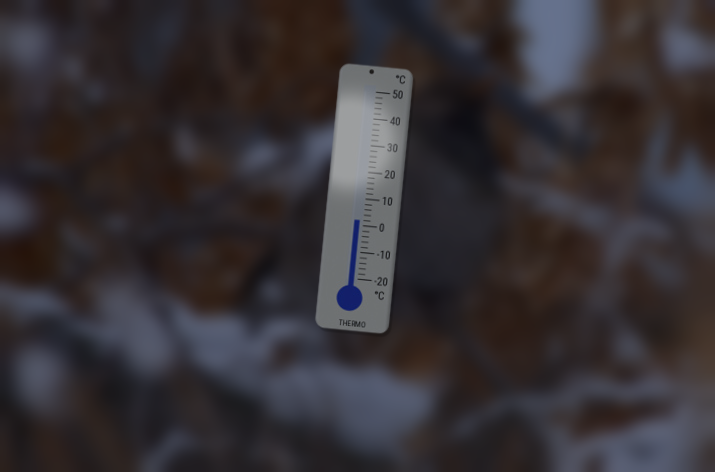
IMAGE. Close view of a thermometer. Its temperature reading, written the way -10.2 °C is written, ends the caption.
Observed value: 2 °C
